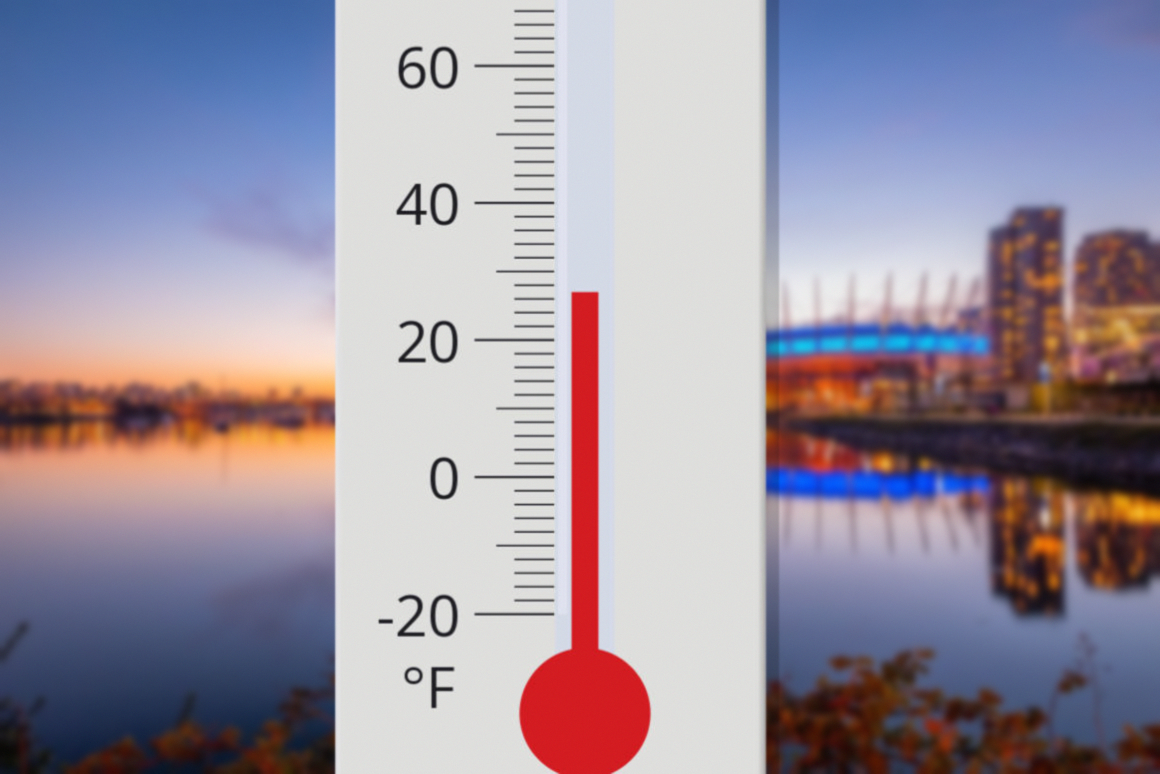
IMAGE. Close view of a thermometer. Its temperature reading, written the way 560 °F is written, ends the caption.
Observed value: 27 °F
